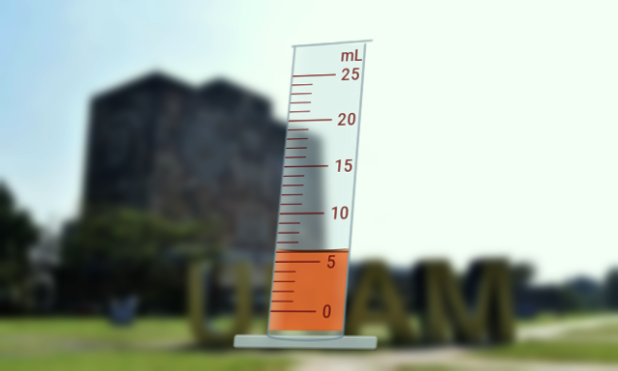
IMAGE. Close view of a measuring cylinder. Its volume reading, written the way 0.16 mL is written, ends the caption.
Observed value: 6 mL
